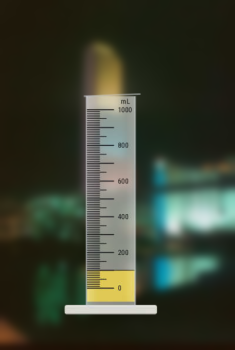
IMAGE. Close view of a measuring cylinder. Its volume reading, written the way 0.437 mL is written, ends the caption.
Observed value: 100 mL
